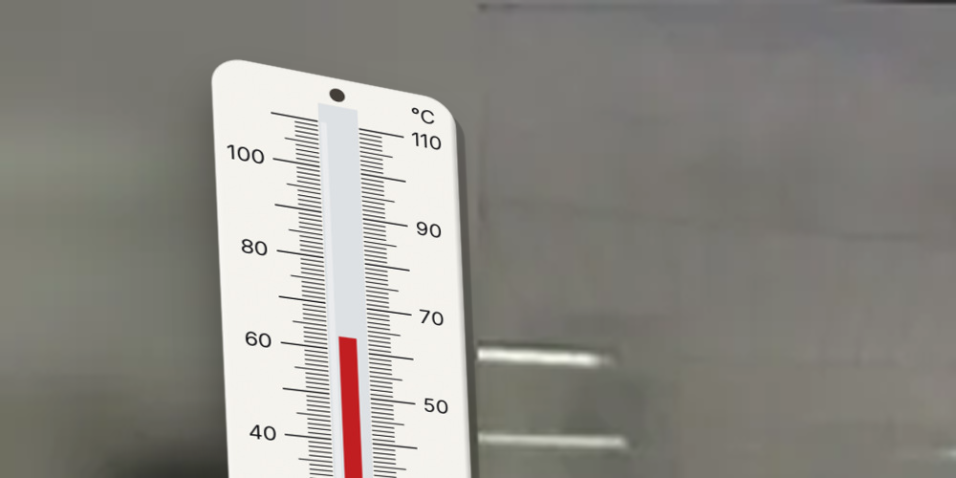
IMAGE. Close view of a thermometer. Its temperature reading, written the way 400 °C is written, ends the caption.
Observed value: 63 °C
